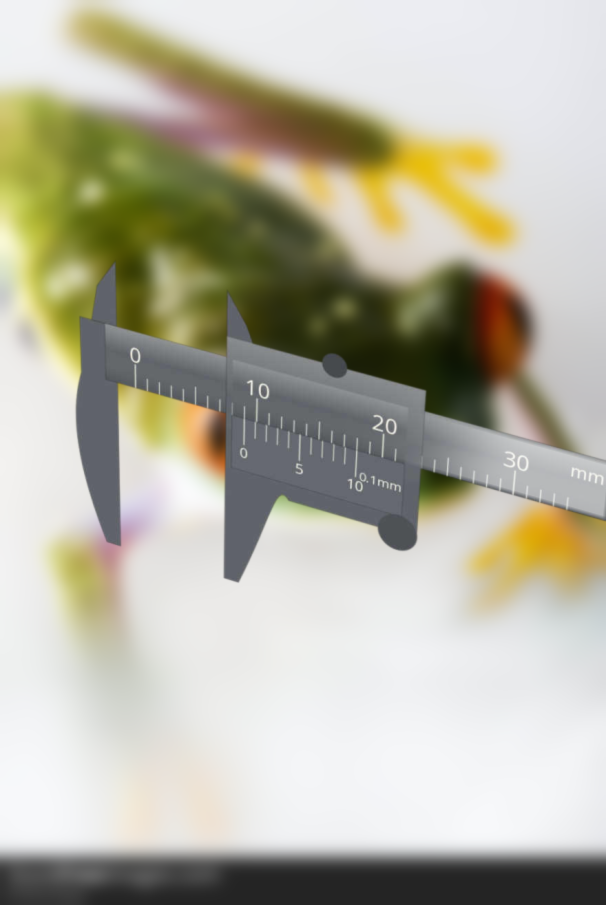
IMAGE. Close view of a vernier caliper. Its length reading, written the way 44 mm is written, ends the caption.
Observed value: 9.0 mm
